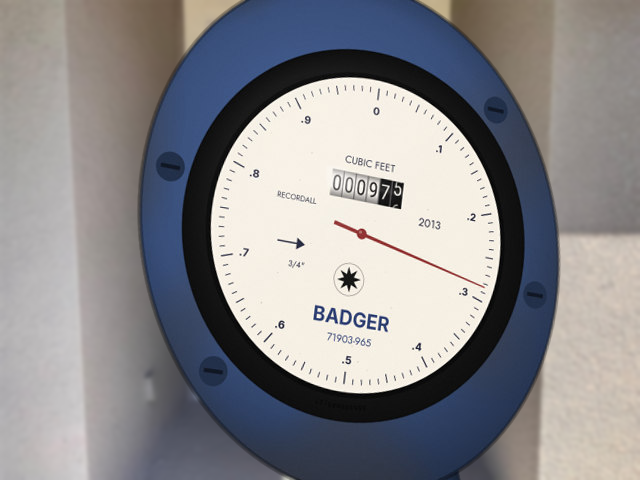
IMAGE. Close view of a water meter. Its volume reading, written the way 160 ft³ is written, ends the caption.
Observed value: 975.28 ft³
